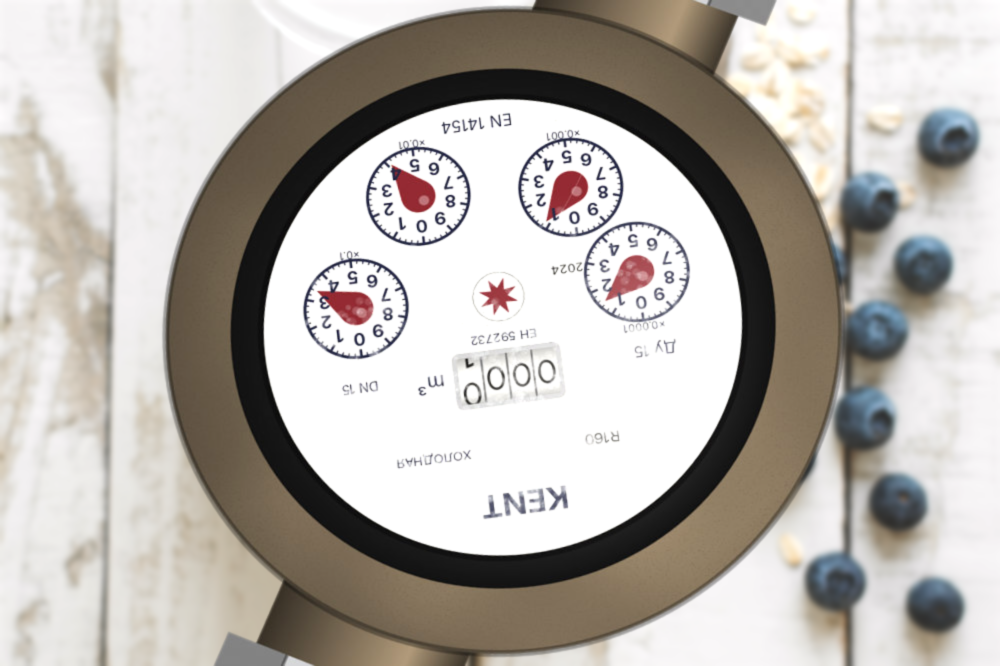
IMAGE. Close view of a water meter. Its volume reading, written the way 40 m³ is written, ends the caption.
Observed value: 0.3411 m³
